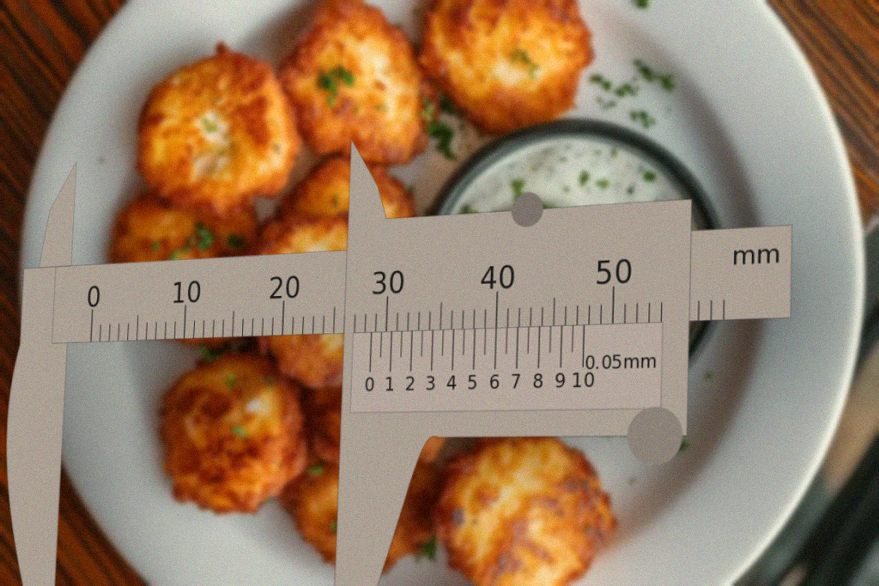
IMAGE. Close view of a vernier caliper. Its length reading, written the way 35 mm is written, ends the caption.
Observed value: 28.6 mm
